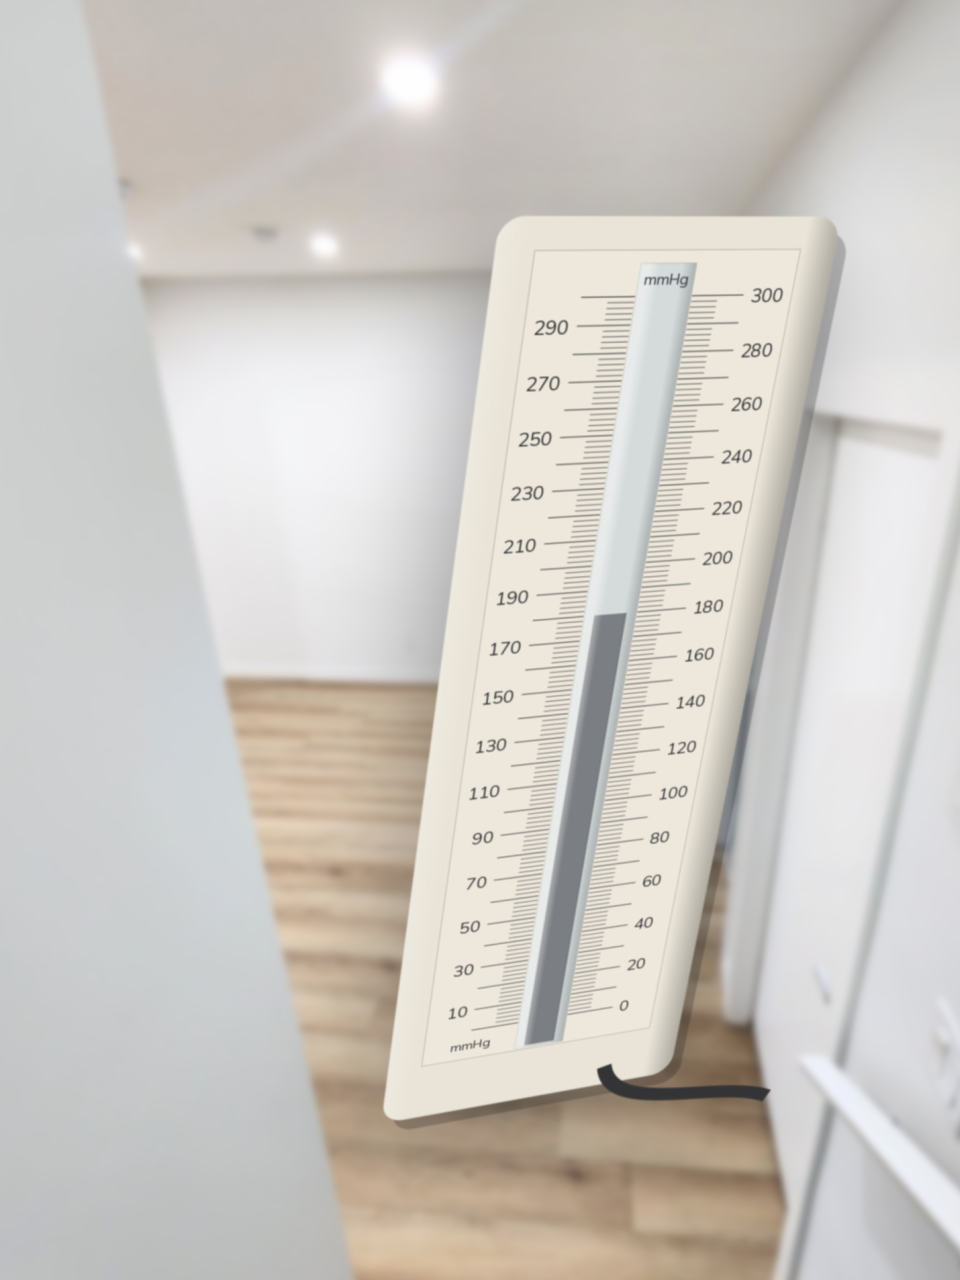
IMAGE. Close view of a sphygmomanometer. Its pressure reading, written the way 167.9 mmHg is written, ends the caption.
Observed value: 180 mmHg
